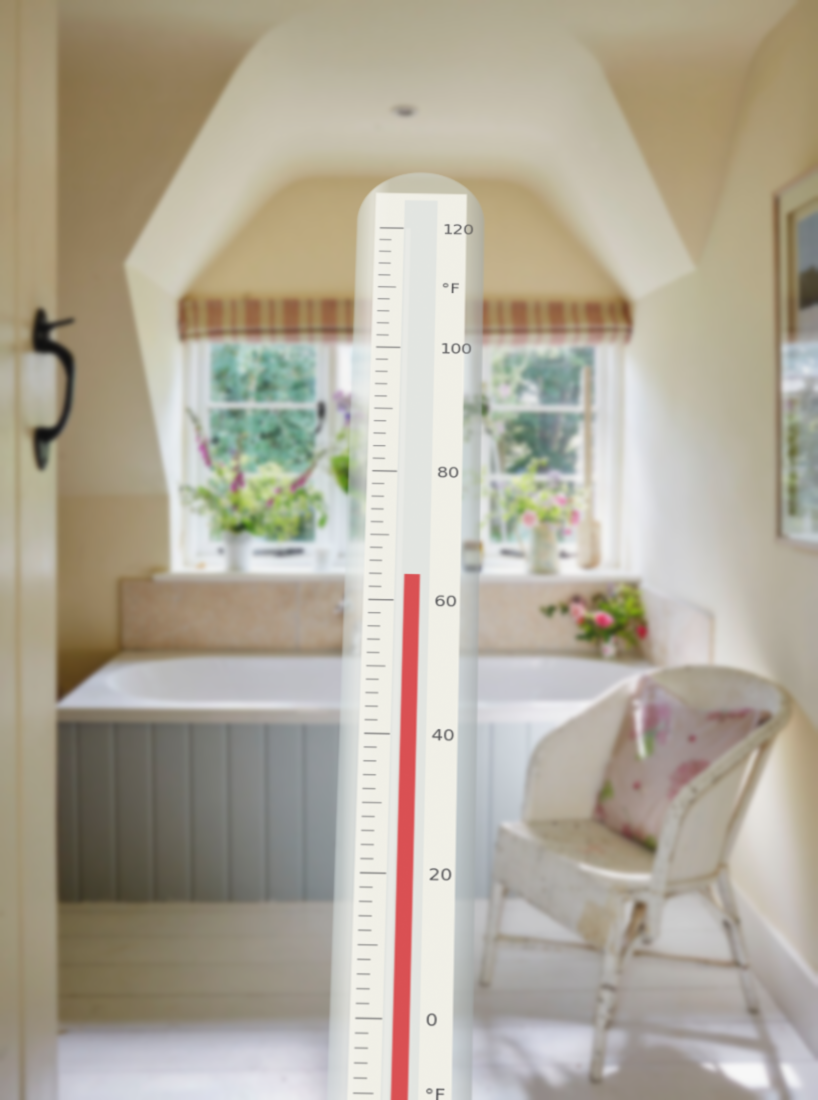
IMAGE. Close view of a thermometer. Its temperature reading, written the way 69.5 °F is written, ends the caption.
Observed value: 64 °F
